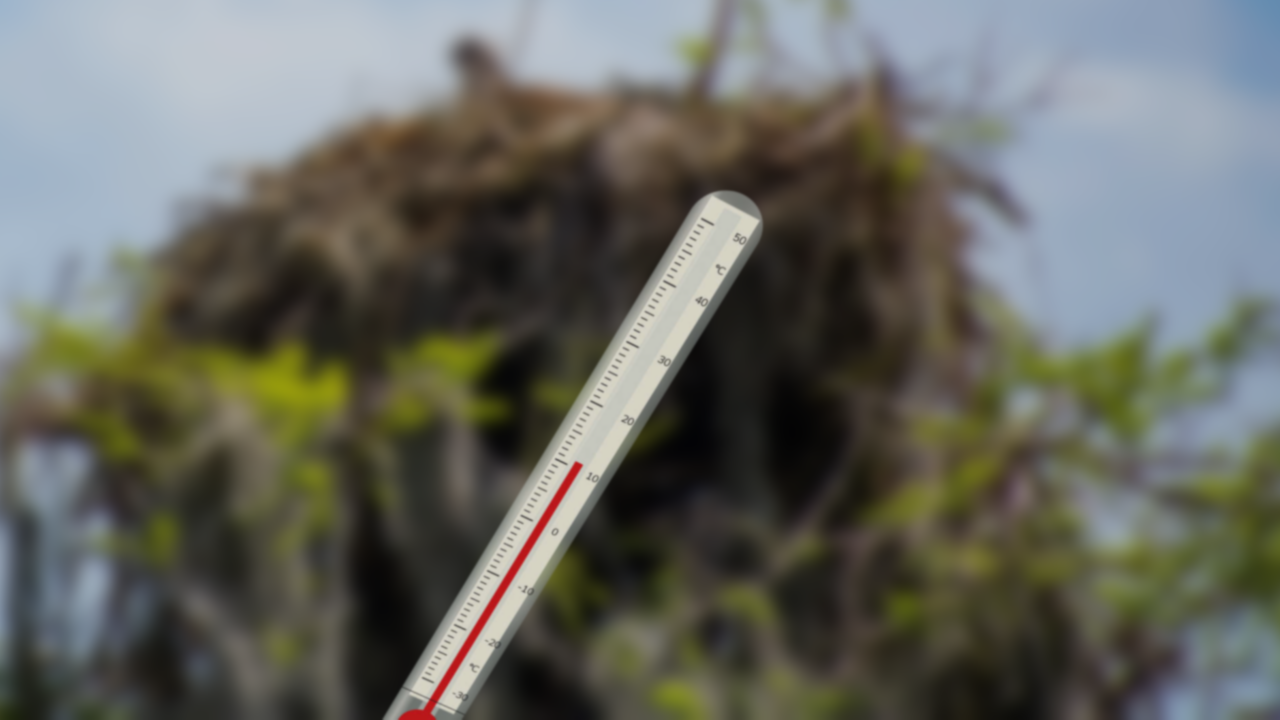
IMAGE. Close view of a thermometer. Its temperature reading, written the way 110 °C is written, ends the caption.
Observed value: 11 °C
